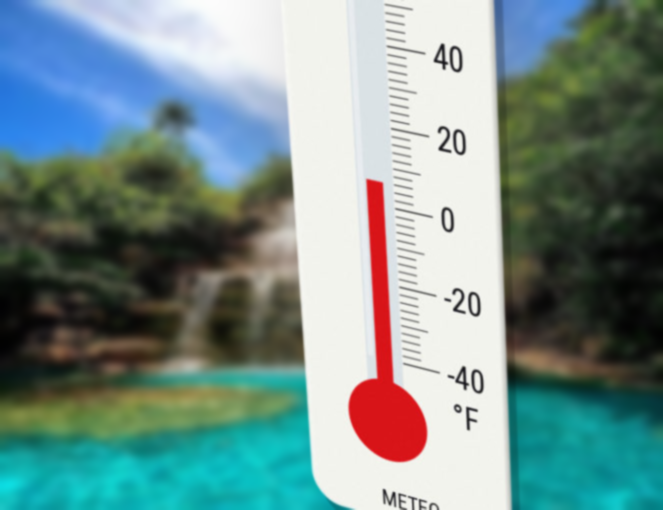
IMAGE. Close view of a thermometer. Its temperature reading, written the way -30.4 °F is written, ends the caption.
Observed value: 6 °F
